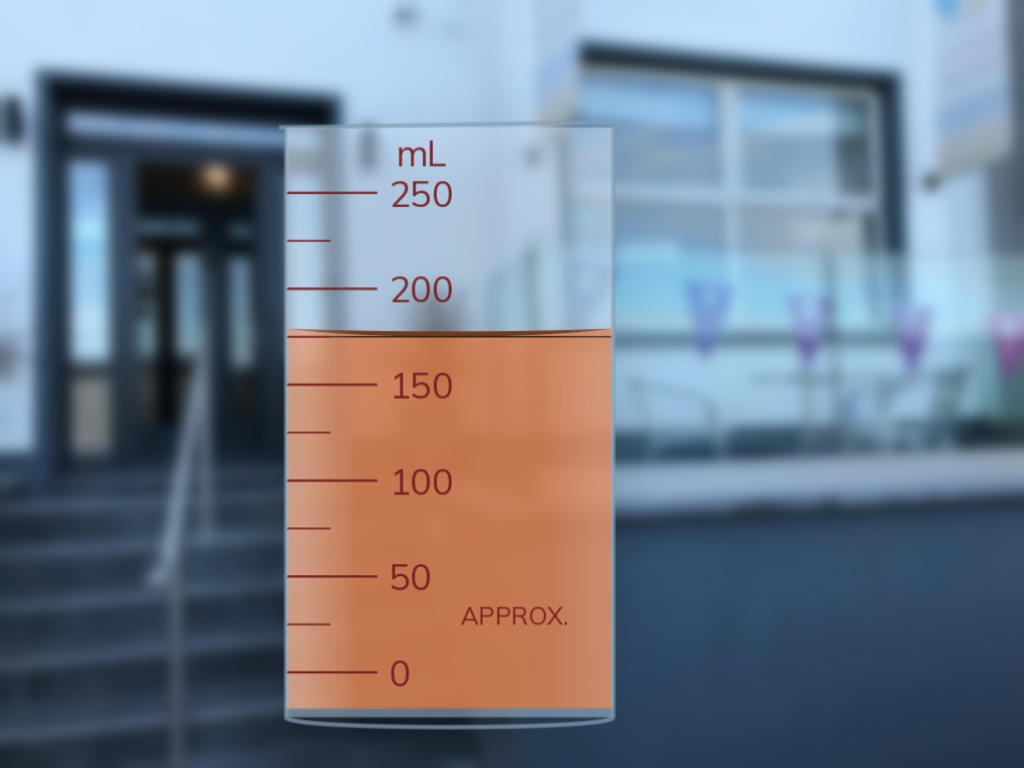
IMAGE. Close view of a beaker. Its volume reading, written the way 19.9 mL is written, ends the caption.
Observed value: 175 mL
